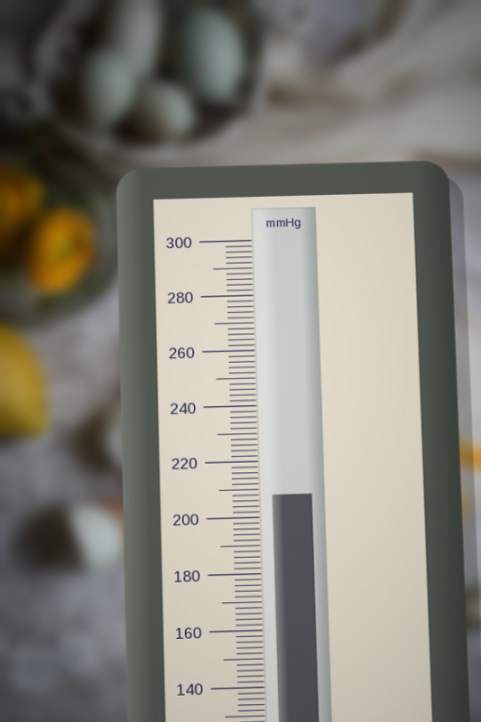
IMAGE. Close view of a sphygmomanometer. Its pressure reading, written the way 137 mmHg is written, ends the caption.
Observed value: 208 mmHg
